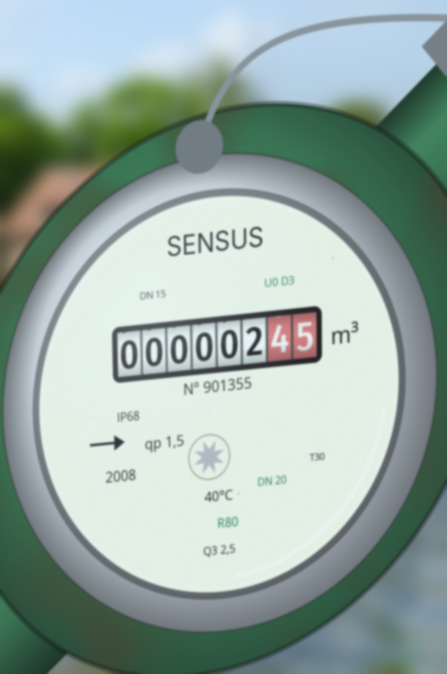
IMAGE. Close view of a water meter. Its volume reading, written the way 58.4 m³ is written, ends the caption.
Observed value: 2.45 m³
